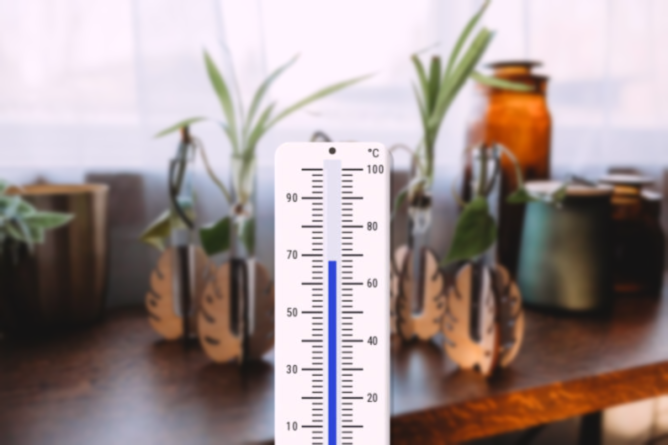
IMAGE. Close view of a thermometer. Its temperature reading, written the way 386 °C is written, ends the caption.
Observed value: 68 °C
